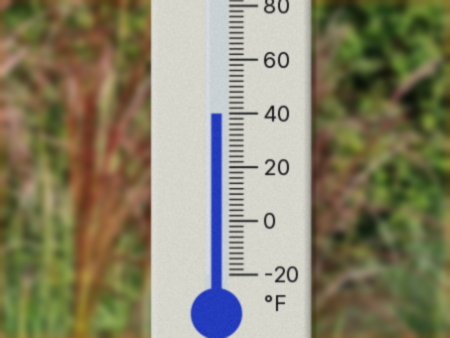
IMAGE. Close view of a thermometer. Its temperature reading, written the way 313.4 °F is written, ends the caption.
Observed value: 40 °F
